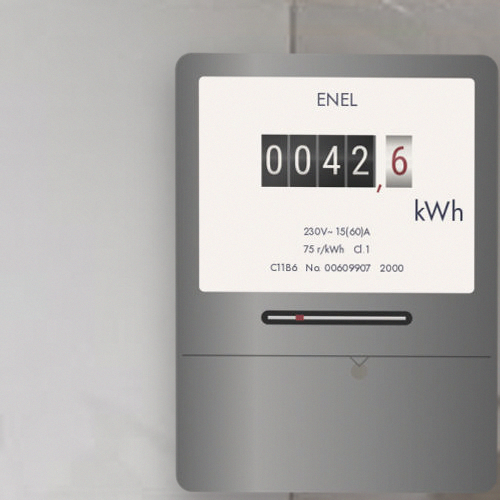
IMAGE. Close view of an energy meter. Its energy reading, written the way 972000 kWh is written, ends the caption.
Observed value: 42.6 kWh
